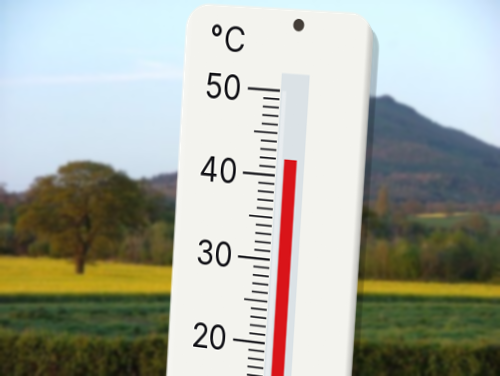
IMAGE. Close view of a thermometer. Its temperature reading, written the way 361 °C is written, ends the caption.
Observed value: 42 °C
